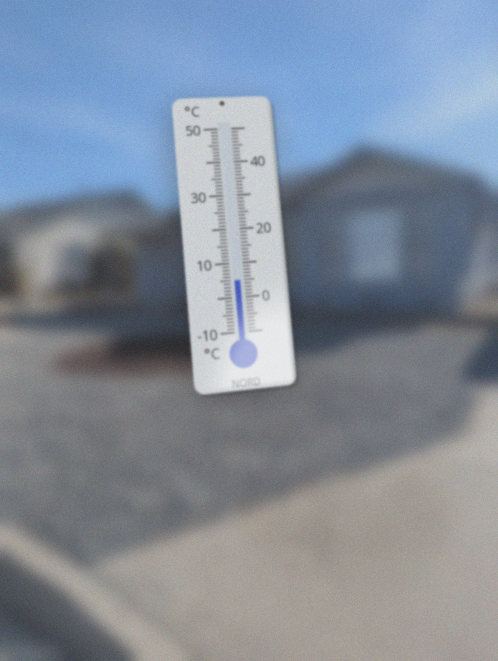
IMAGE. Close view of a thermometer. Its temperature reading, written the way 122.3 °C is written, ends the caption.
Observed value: 5 °C
